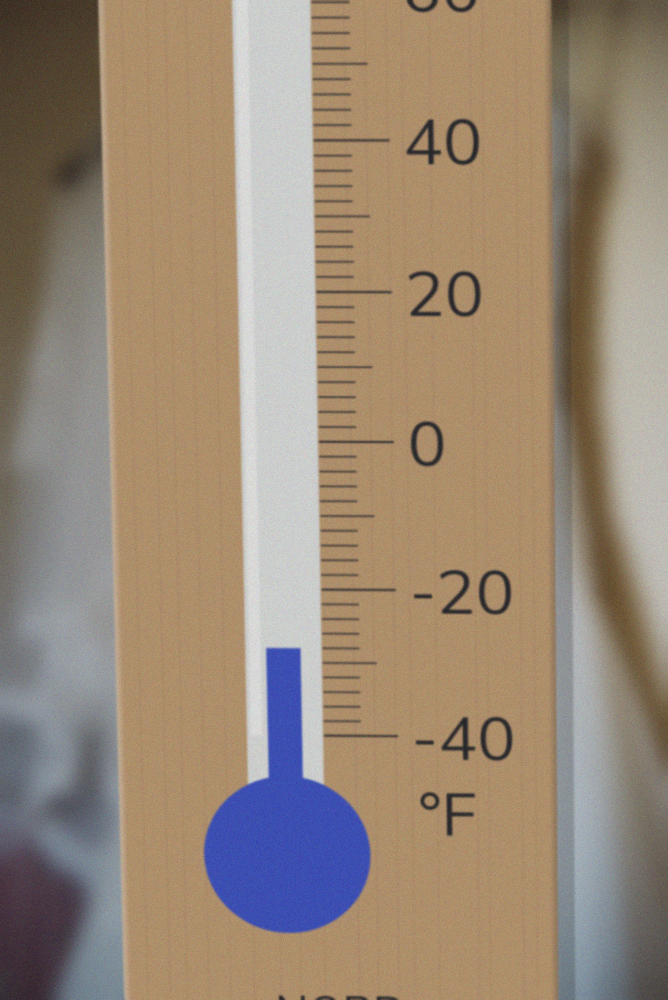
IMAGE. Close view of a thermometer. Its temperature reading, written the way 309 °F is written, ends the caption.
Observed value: -28 °F
